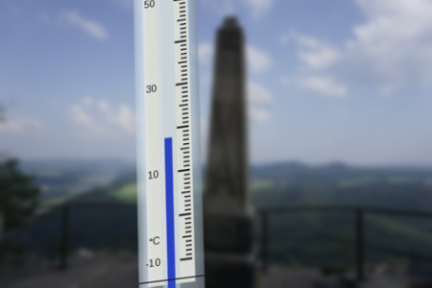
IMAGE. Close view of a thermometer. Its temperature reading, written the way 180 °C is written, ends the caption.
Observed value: 18 °C
